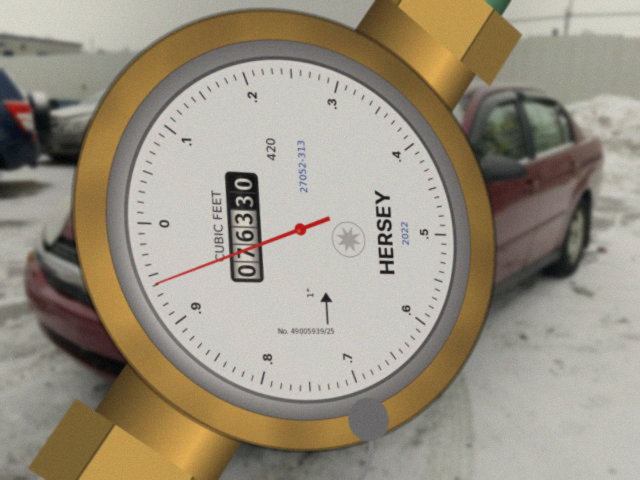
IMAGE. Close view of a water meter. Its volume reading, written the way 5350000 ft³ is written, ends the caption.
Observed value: 76329.94 ft³
